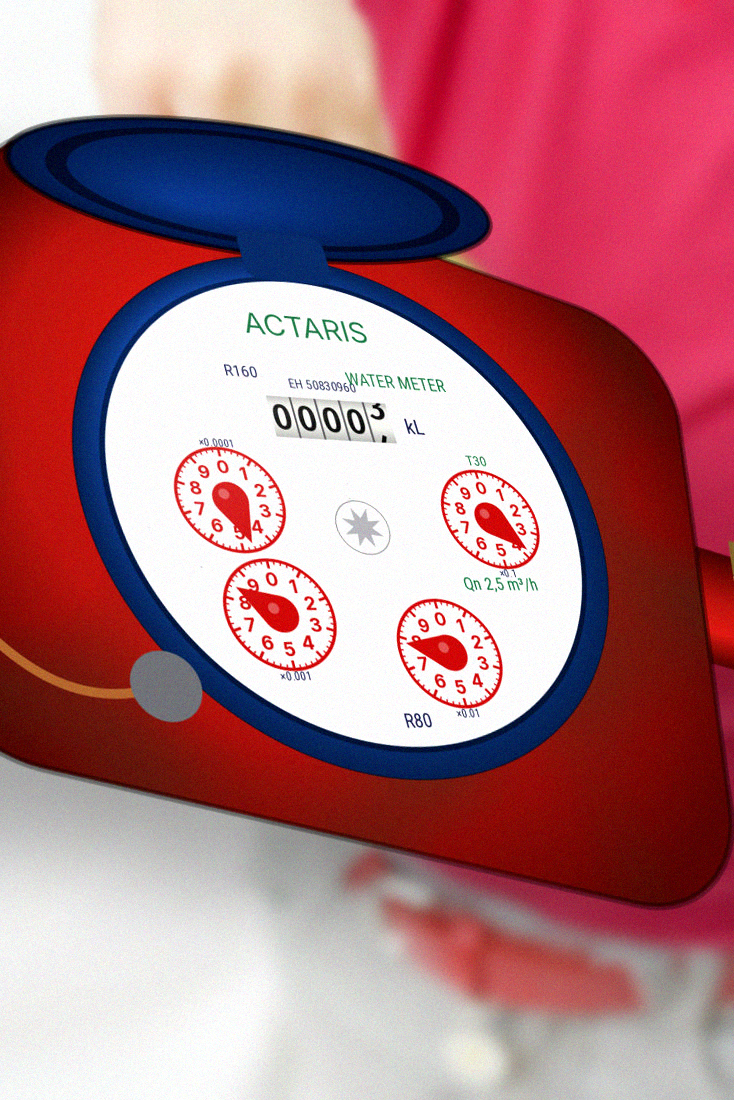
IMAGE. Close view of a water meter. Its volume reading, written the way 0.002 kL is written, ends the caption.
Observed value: 3.3784 kL
